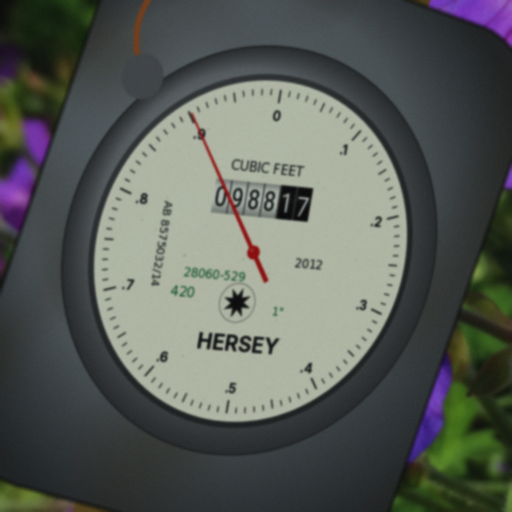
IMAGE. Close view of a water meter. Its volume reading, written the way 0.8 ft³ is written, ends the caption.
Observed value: 98816.90 ft³
